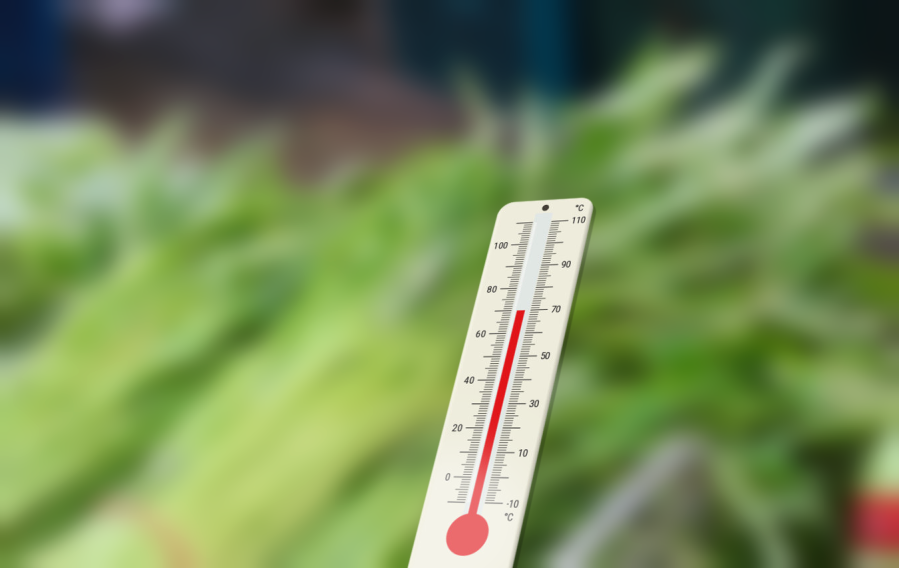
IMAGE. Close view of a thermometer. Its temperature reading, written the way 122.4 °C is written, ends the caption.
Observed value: 70 °C
